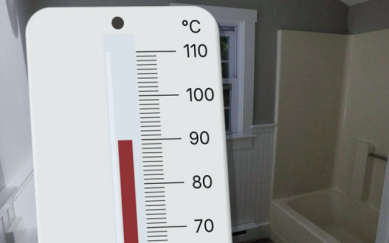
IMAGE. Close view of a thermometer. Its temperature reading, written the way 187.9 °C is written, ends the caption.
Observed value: 90 °C
